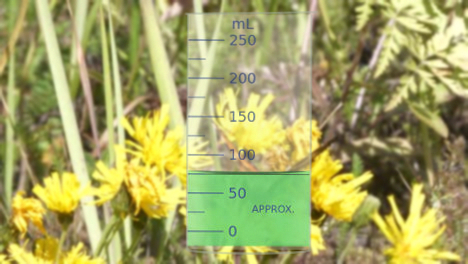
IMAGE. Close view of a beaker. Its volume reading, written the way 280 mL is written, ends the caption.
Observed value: 75 mL
